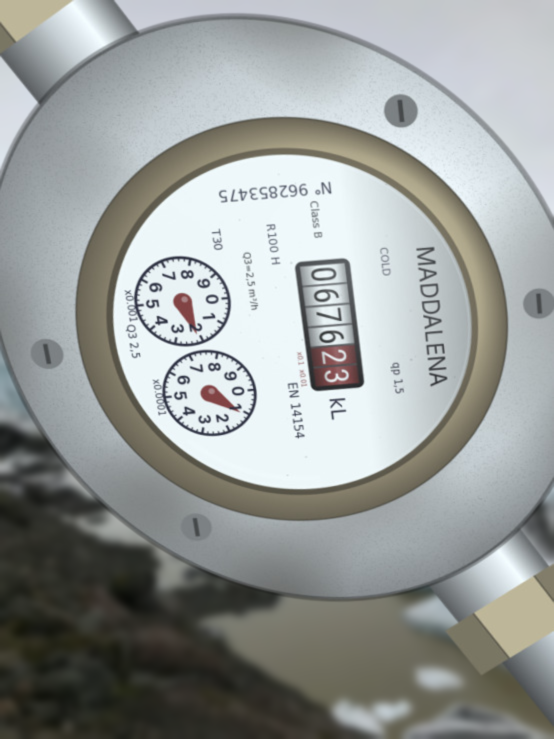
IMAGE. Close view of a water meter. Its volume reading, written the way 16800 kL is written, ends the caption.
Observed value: 676.2321 kL
